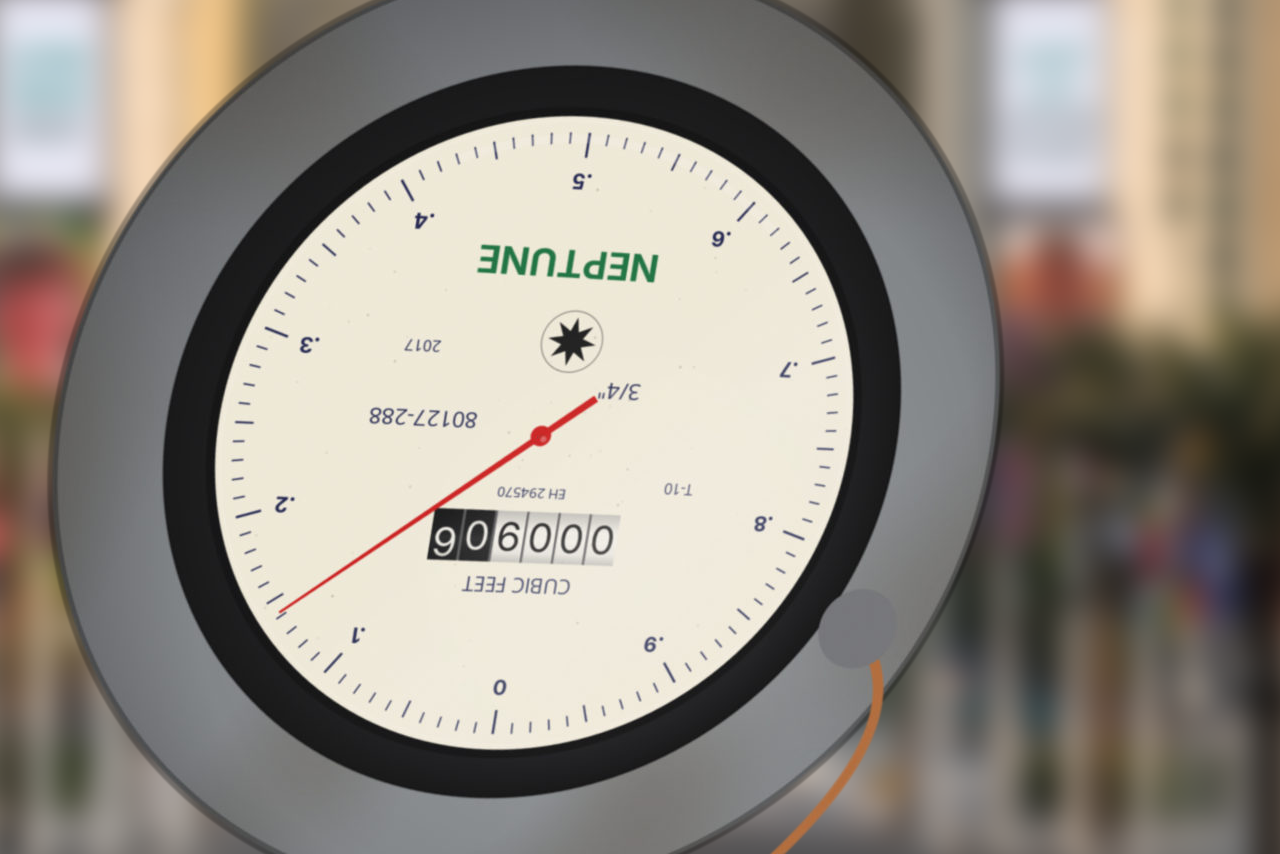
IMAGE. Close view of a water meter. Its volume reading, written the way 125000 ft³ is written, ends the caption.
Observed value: 906.14 ft³
